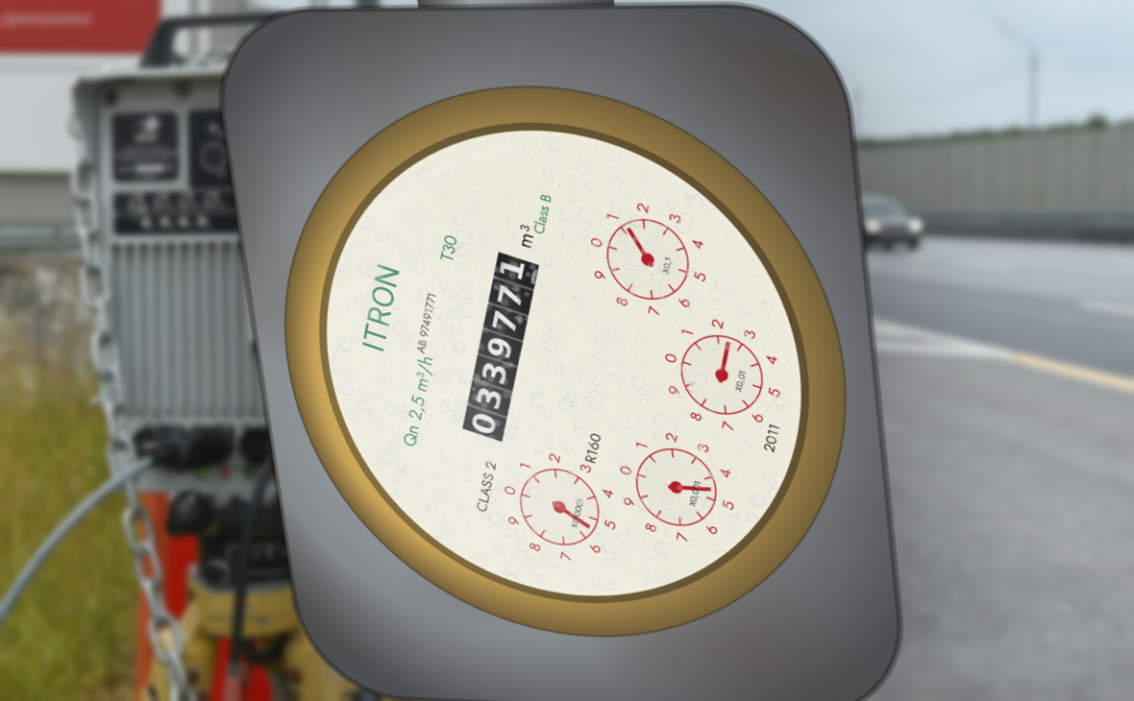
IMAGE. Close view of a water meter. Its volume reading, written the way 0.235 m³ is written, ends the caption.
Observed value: 339771.1245 m³
